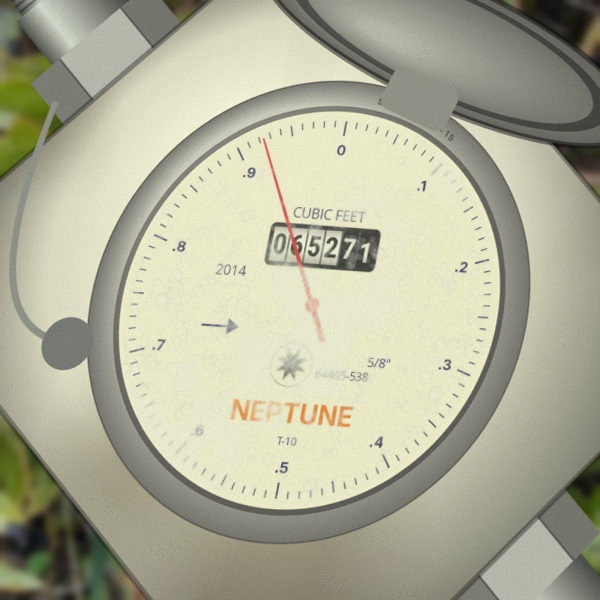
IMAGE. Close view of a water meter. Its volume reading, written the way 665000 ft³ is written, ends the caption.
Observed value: 65270.92 ft³
